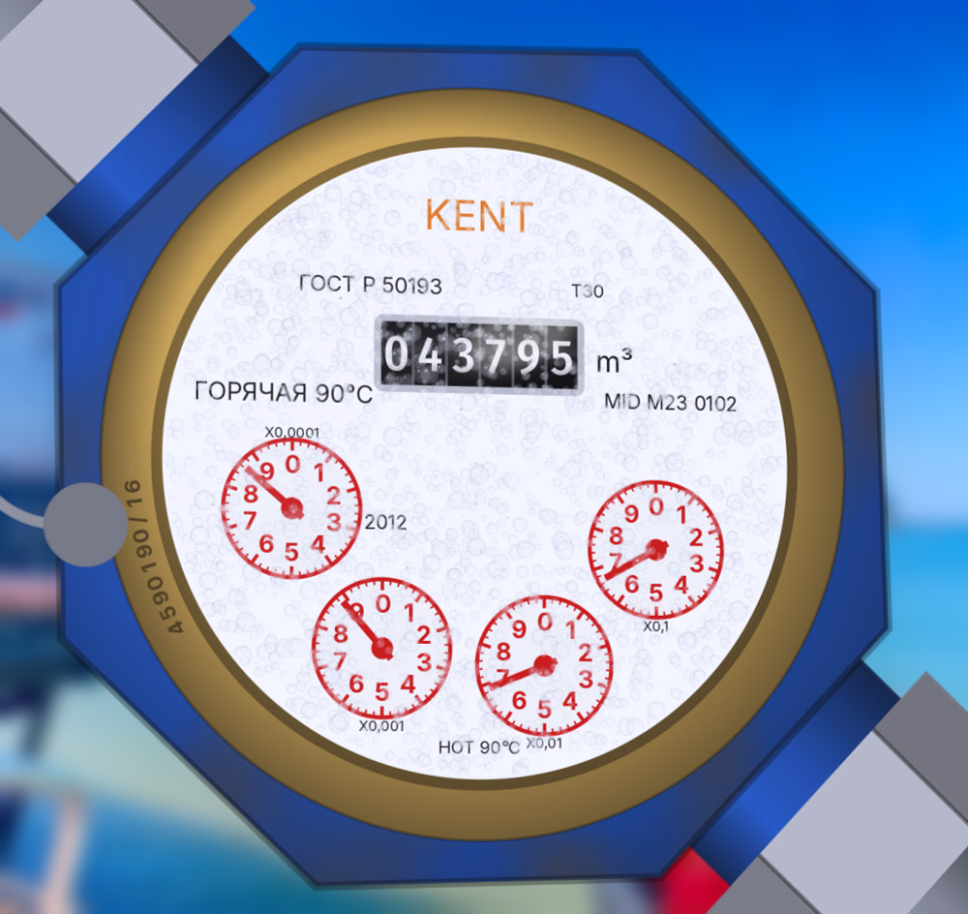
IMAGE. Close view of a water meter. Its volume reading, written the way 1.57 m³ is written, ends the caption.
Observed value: 43795.6688 m³
